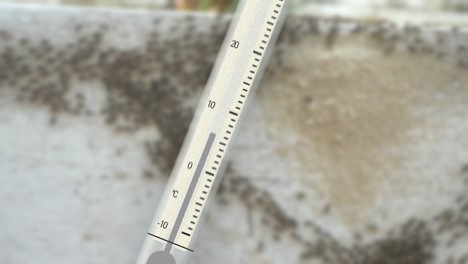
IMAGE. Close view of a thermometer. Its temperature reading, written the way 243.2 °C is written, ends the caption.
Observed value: 6 °C
